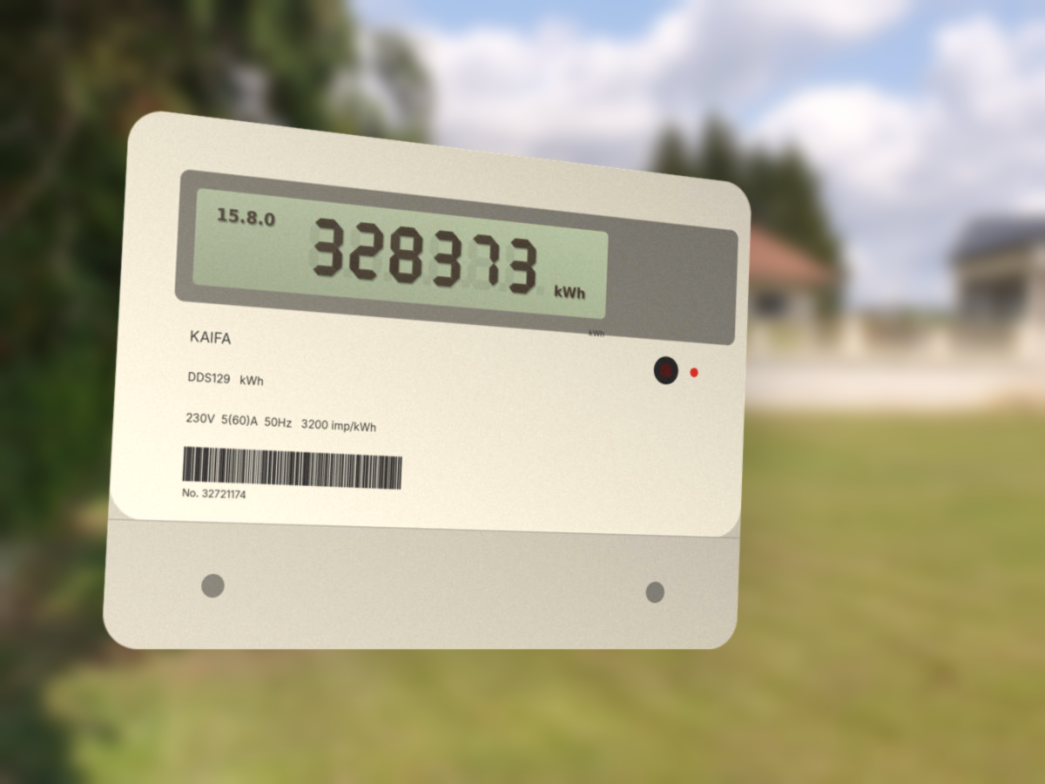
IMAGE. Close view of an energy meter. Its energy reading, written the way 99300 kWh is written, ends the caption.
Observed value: 328373 kWh
